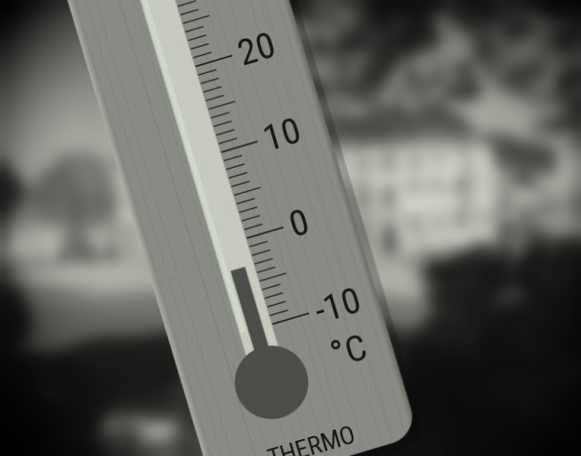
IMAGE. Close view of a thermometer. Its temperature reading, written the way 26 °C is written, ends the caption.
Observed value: -3 °C
